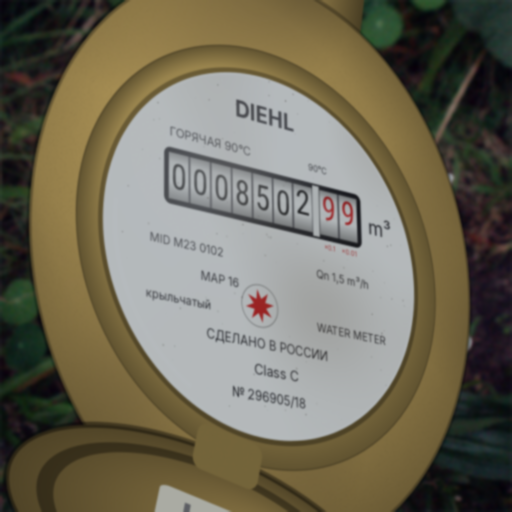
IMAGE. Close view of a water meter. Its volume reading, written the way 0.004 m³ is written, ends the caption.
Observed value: 8502.99 m³
